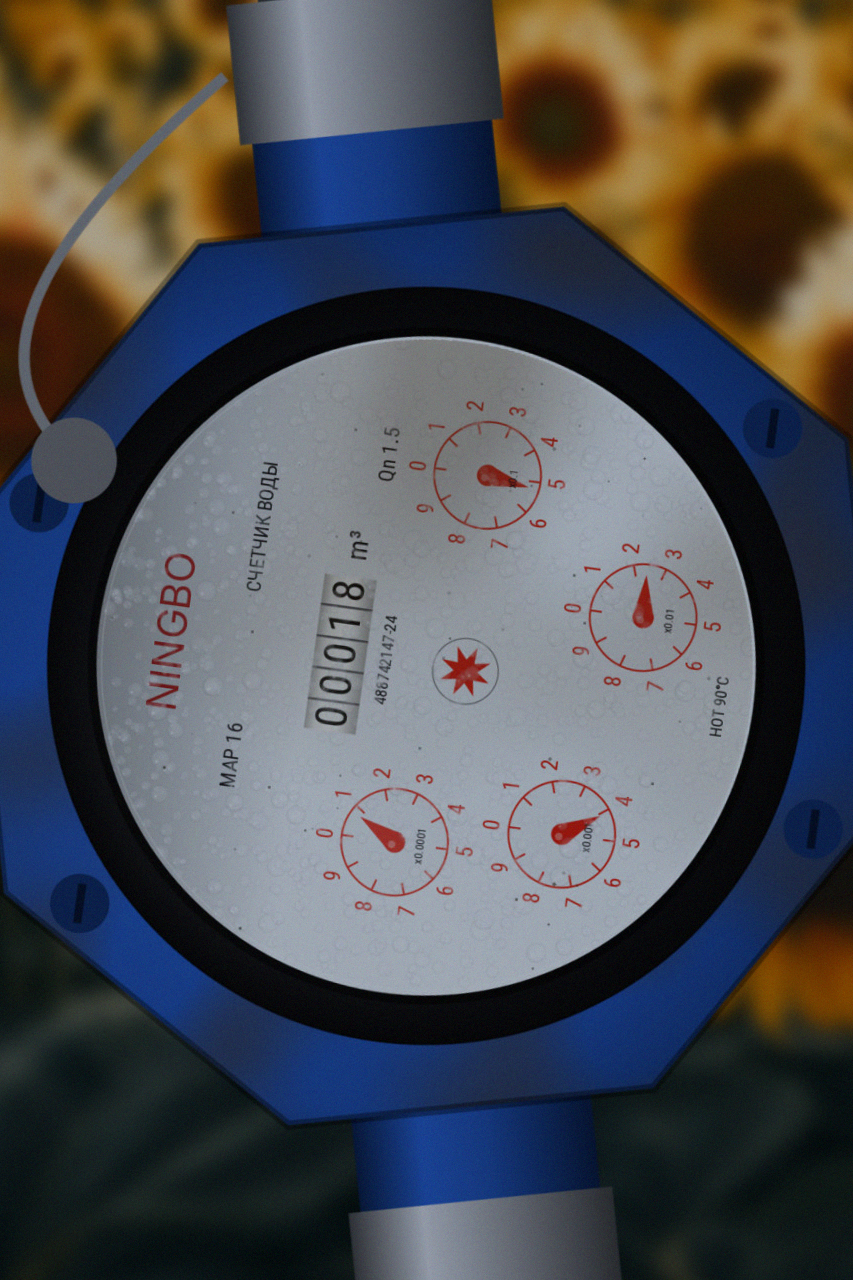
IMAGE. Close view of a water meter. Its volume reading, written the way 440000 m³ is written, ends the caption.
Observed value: 18.5240 m³
